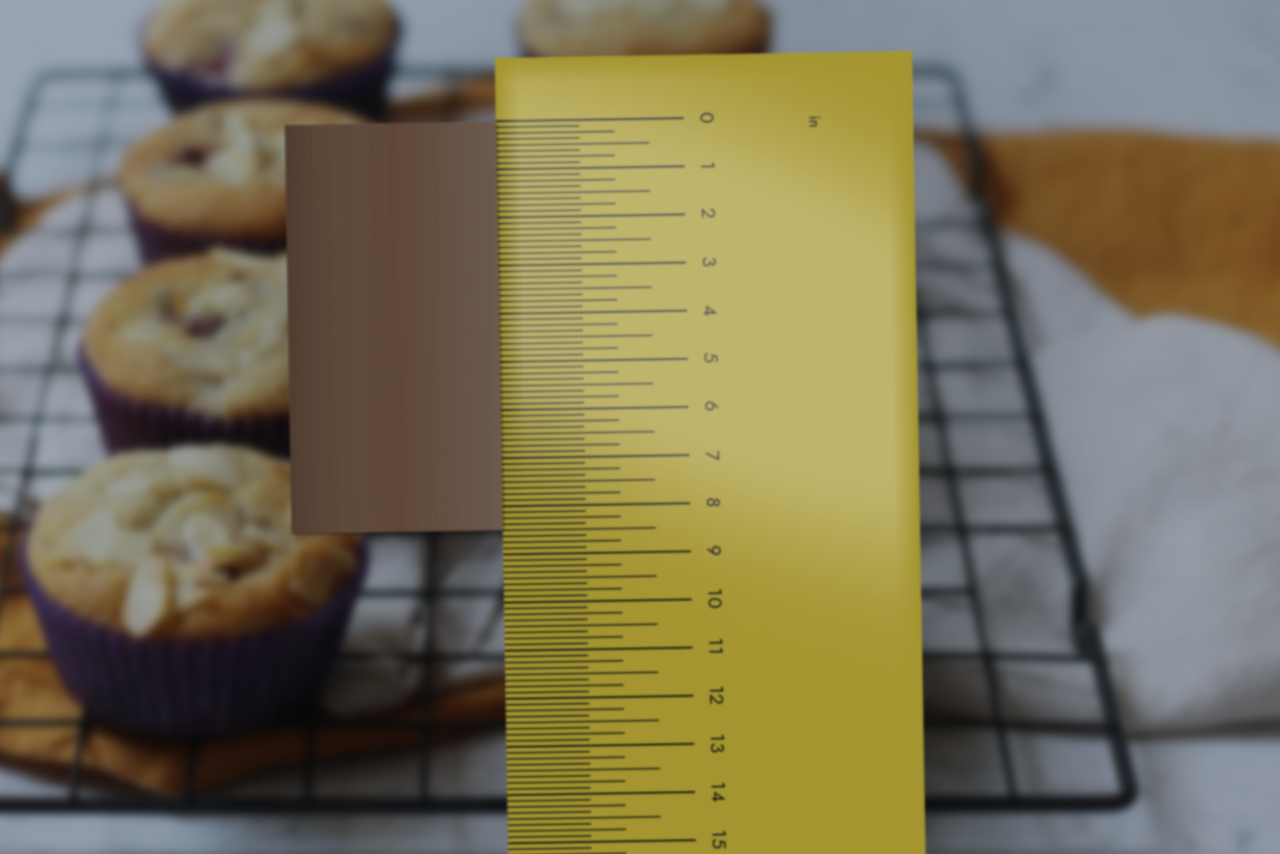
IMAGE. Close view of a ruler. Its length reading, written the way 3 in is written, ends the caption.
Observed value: 8.5 in
